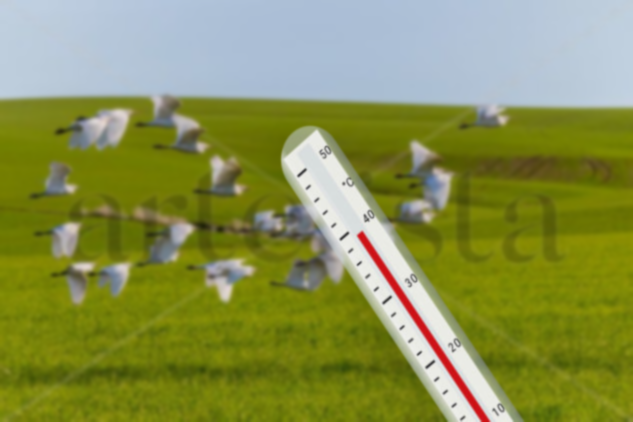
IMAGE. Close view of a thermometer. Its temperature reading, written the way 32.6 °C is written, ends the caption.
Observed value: 39 °C
